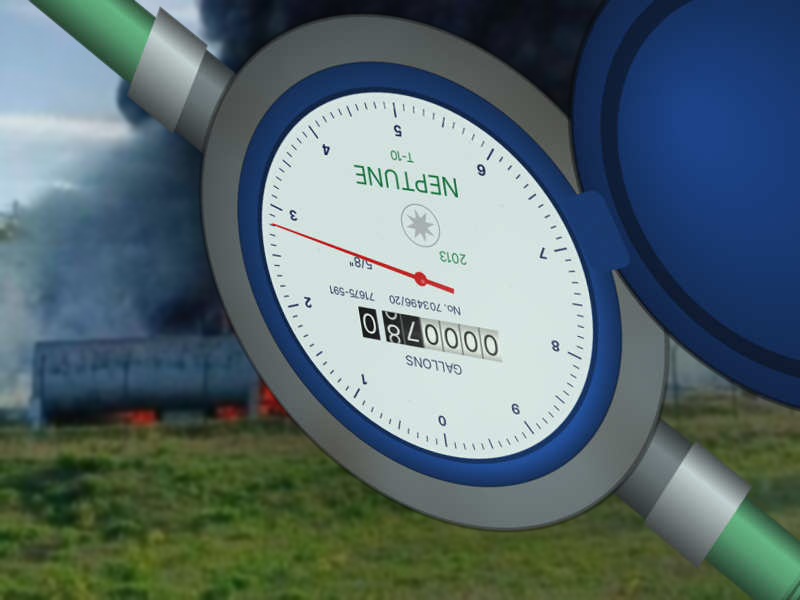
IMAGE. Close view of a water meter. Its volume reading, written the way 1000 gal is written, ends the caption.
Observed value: 782.8 gal
